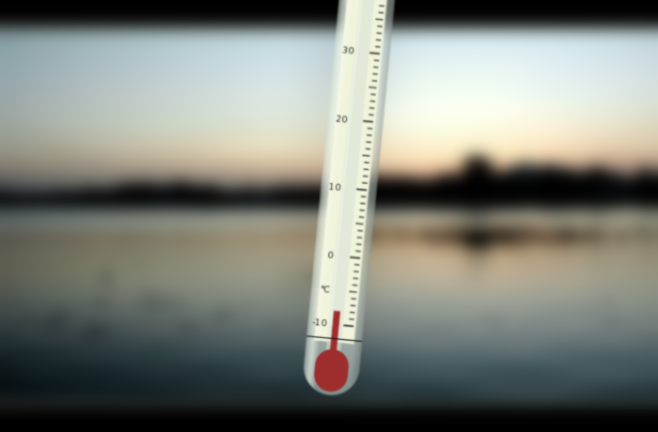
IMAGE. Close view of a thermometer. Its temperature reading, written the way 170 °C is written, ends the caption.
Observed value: -8 °C
